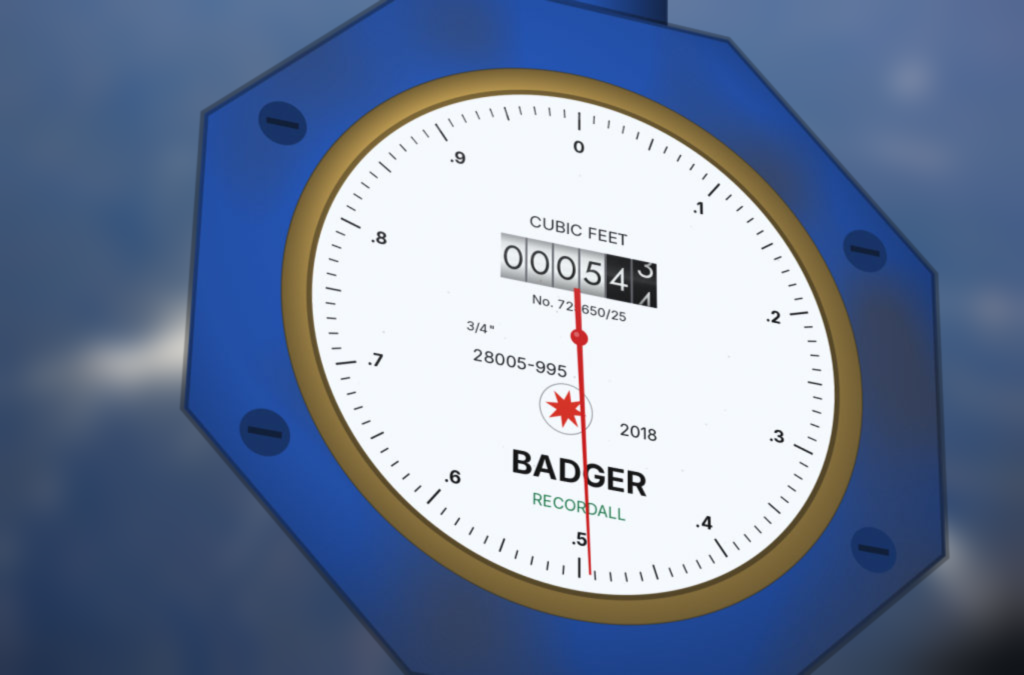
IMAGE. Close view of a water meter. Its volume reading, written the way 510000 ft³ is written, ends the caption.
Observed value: 543.49 ft³
